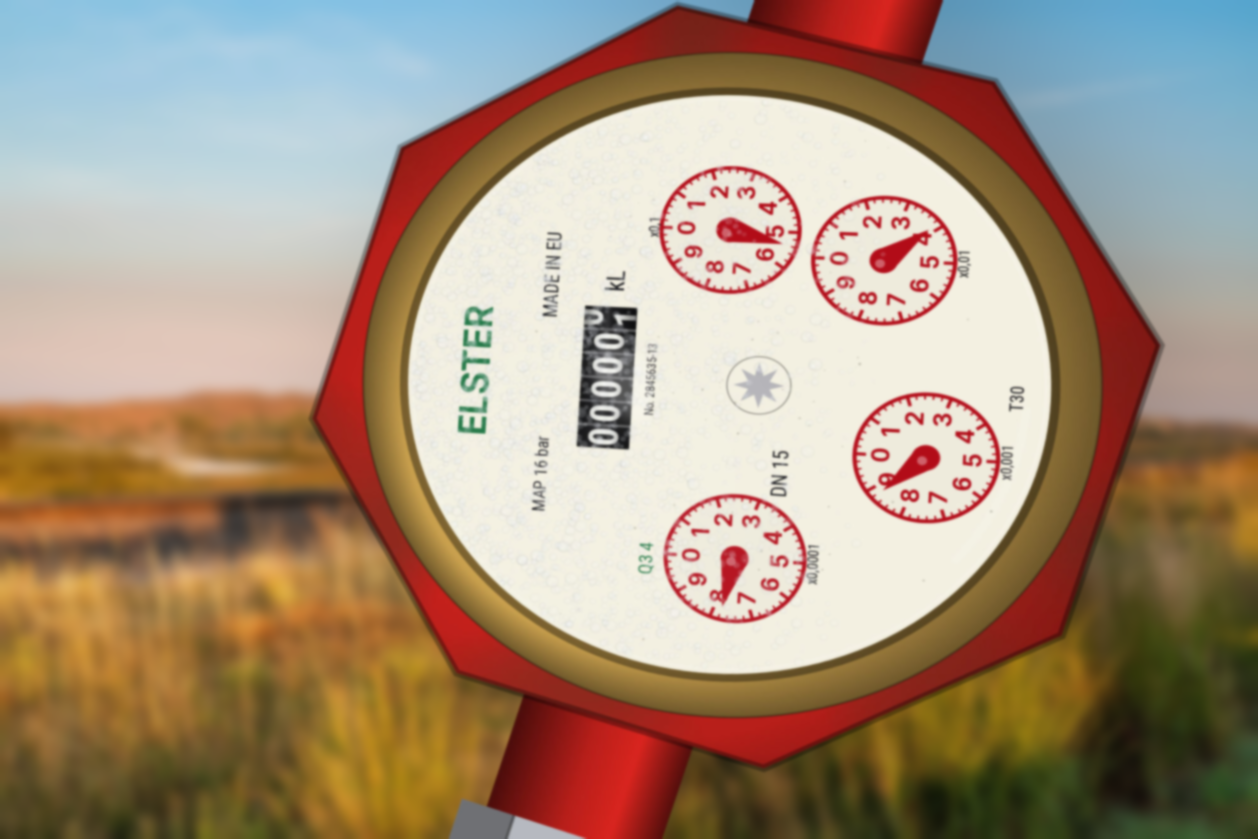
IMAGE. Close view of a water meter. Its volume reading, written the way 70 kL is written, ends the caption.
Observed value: 0.5387 kL
